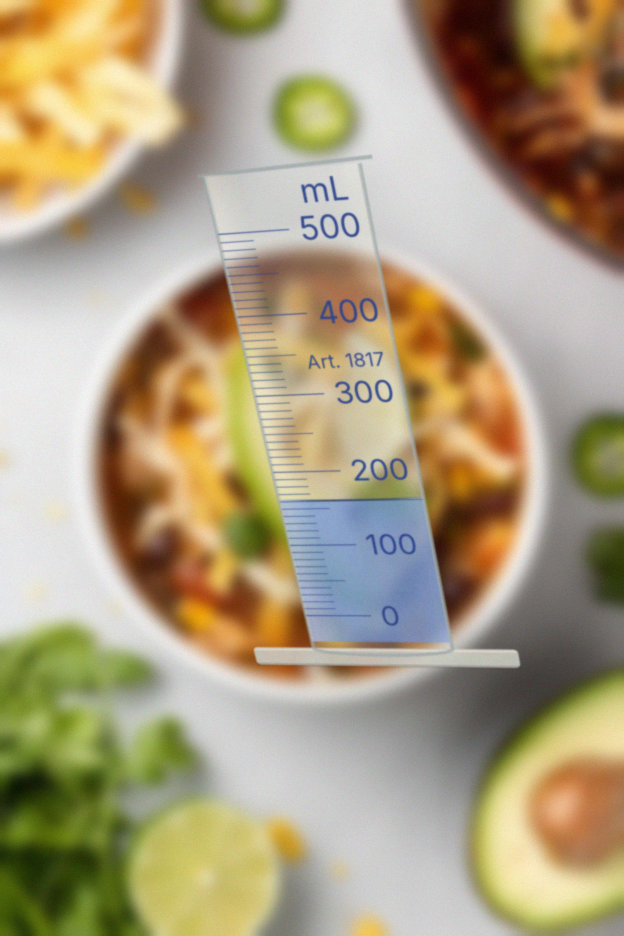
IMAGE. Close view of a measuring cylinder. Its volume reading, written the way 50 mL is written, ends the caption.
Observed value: 160 mL
